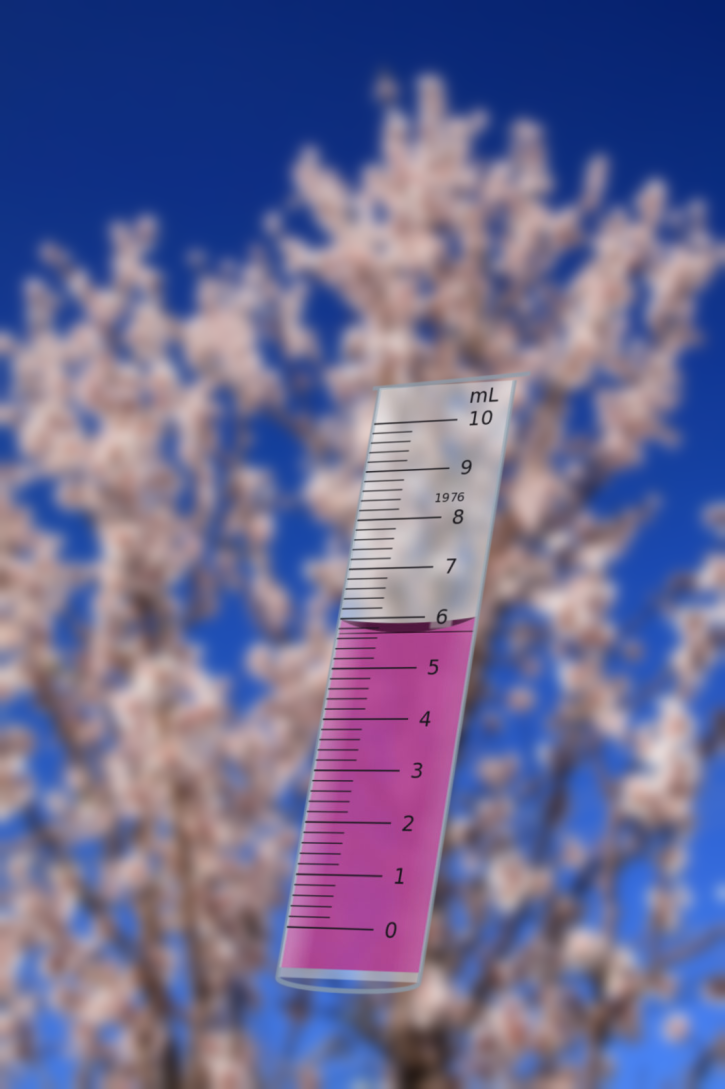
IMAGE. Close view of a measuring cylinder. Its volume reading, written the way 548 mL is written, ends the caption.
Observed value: 5.7 mL
